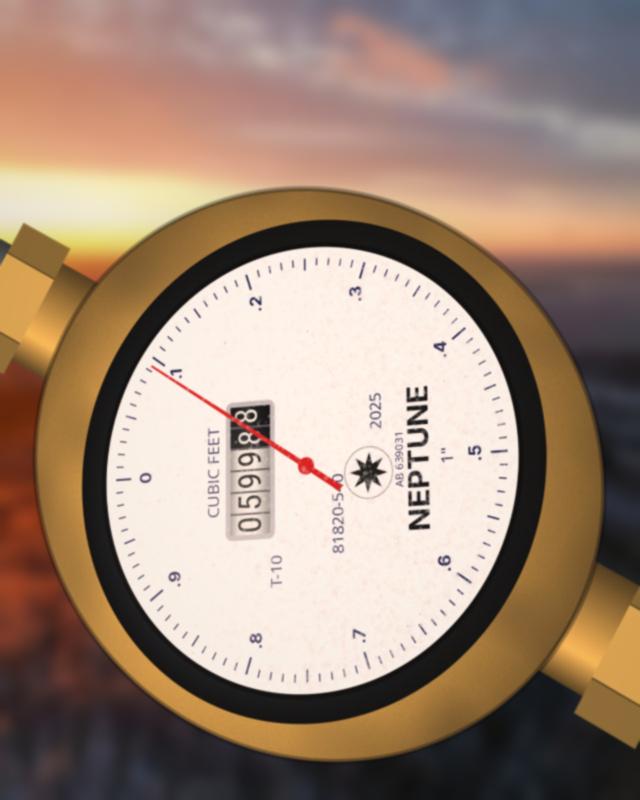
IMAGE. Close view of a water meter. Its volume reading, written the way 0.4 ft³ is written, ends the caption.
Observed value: 59988.09 ft³
